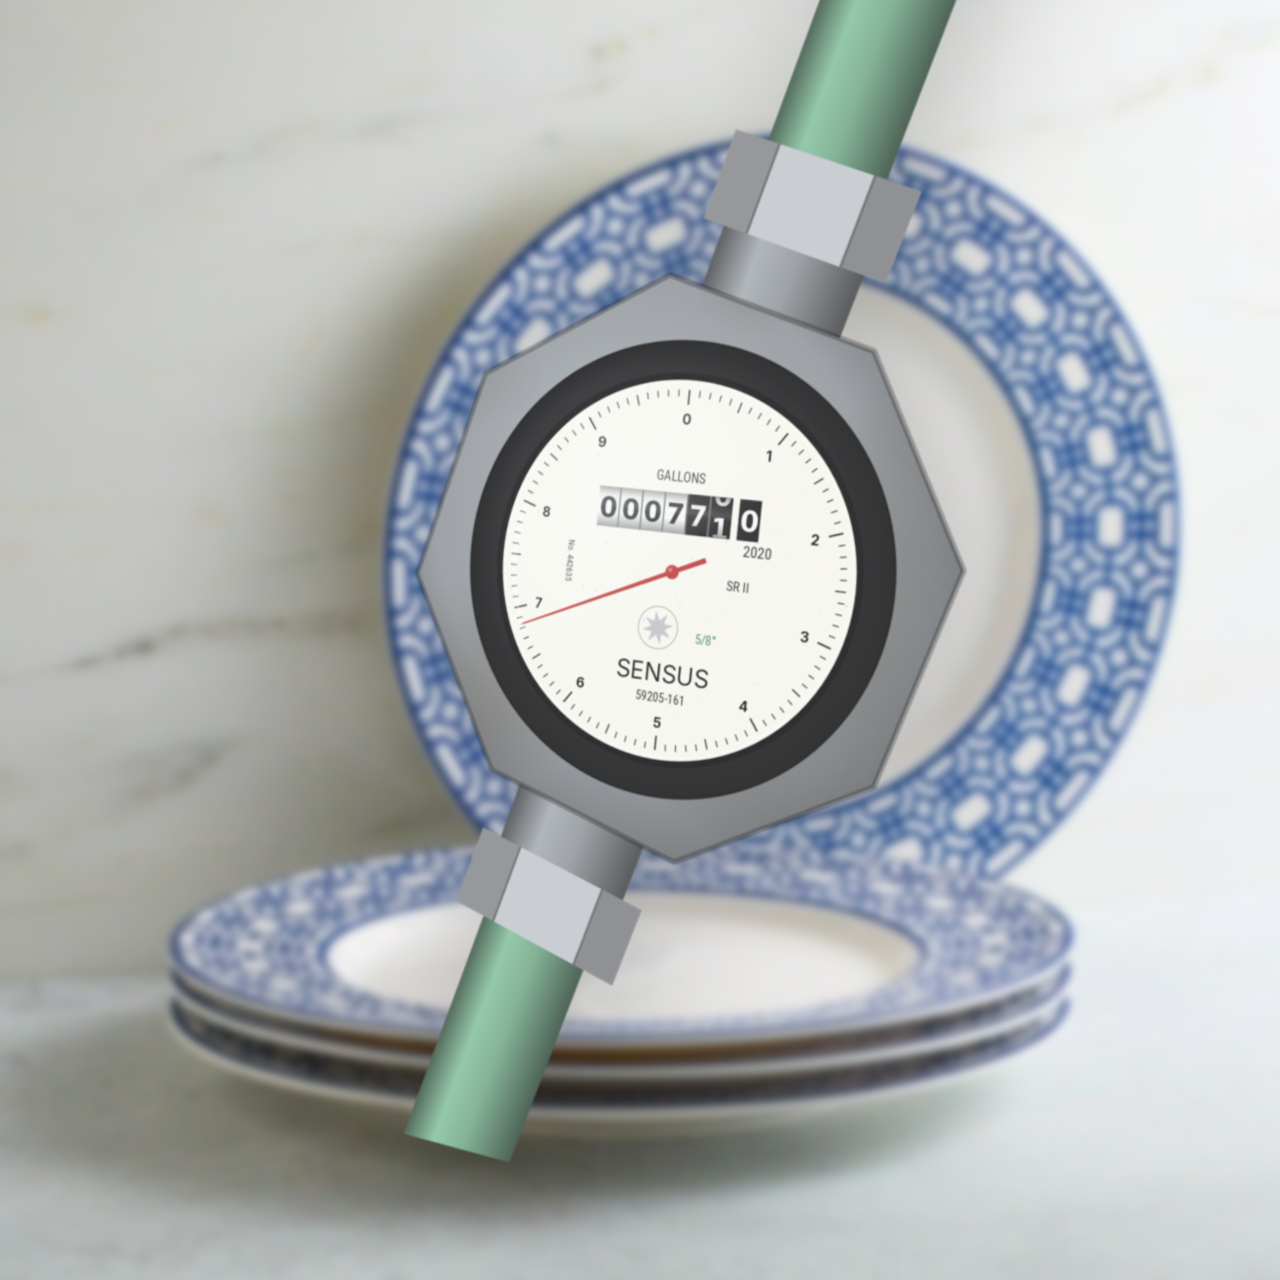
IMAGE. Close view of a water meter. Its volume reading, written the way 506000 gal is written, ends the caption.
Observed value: 7706.8 gal
